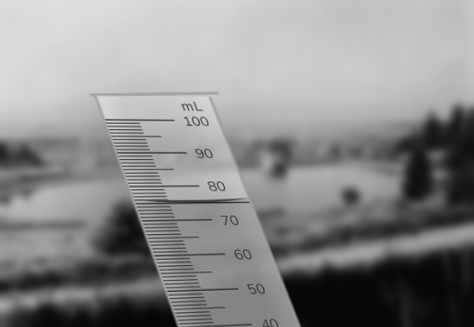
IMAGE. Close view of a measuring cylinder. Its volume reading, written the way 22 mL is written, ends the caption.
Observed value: 75 mL
